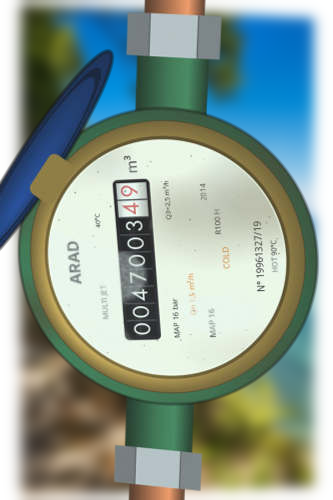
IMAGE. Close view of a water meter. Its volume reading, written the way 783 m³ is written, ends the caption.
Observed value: 47003.49 m³
